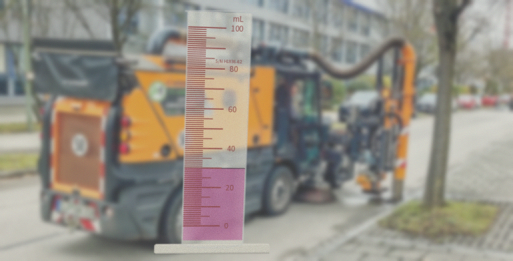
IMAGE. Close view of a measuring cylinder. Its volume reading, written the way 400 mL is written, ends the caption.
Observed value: 30 mL
